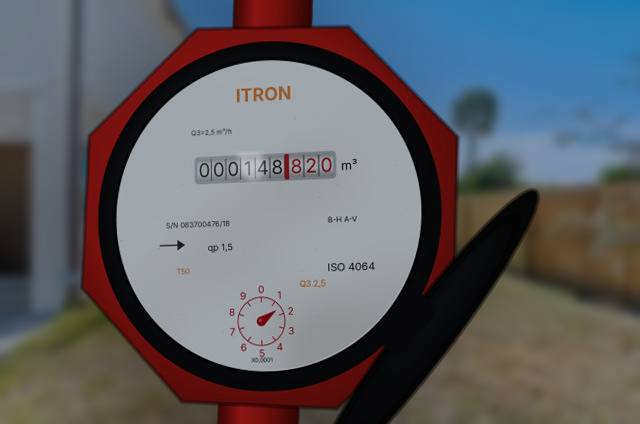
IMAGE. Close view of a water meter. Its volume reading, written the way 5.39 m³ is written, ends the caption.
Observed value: 148.8201 m³
